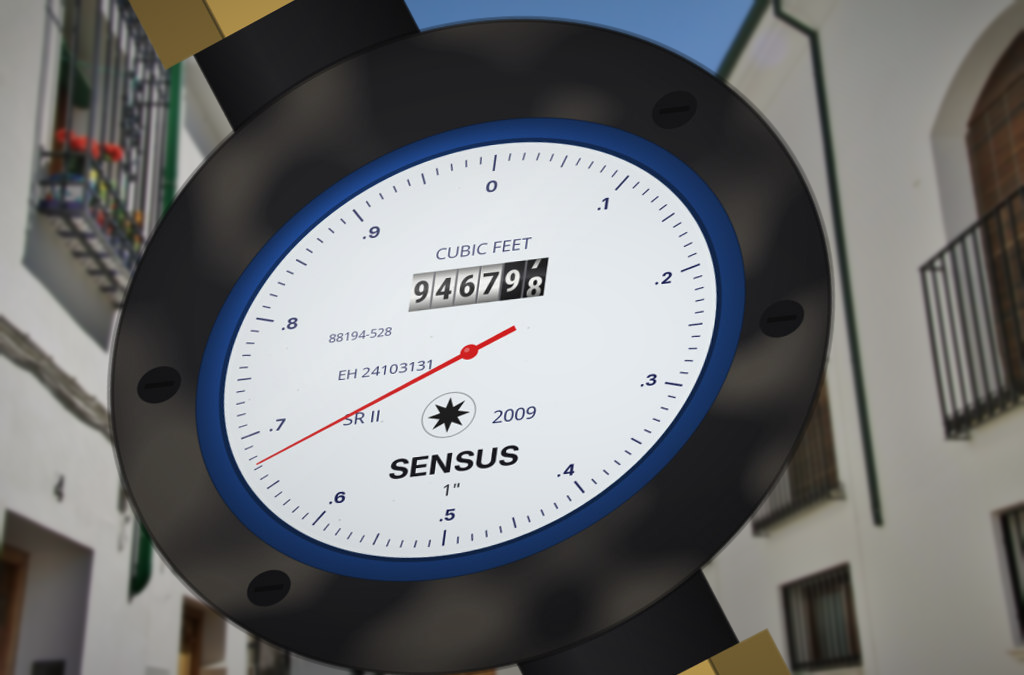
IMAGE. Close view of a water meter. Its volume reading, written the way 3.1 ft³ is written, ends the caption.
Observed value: 946797.67 ft³
